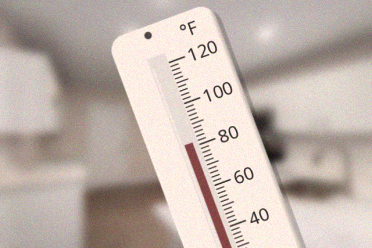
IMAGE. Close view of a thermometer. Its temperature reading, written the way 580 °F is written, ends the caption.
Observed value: 82 °F
